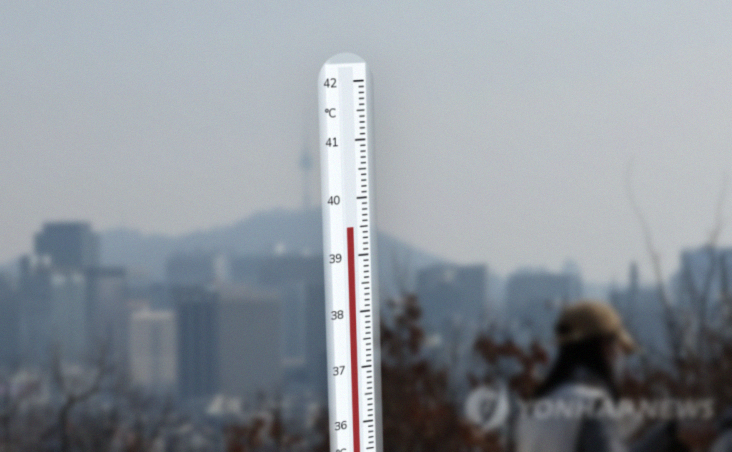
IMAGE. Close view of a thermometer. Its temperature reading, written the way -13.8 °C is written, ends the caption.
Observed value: 39.5 °C
